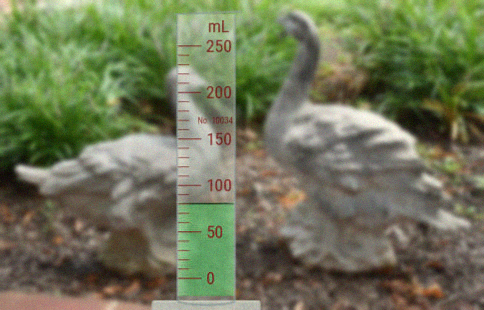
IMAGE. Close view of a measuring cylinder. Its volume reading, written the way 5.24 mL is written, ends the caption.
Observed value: 80 mL
